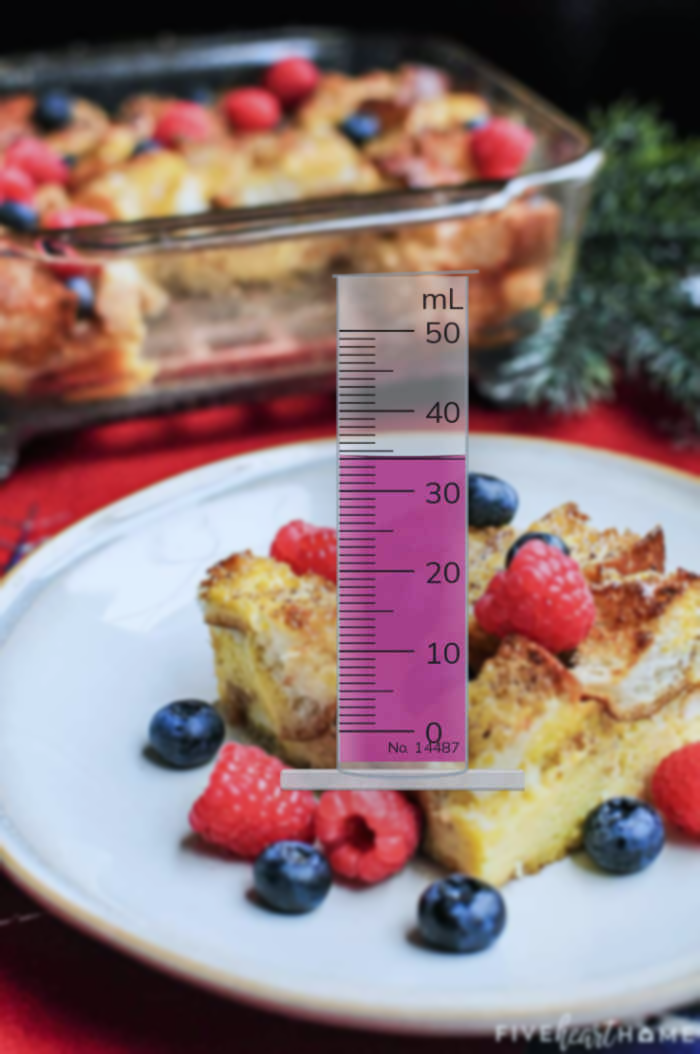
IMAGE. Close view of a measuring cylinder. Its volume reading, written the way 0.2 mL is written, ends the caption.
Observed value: 34 mL
